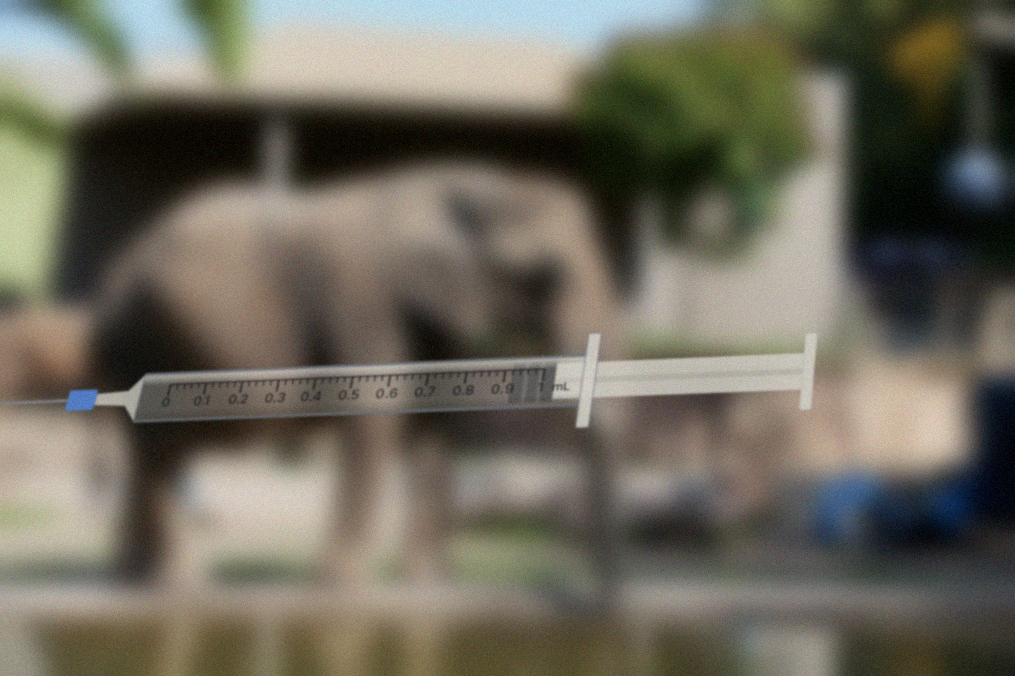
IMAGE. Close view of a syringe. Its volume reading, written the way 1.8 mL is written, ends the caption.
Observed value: 0.92 mL
